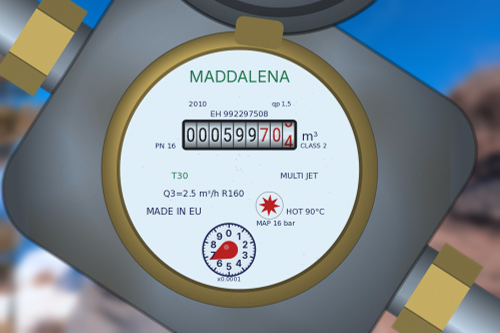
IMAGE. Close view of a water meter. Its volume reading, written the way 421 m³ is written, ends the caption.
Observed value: 599.7036 m³
